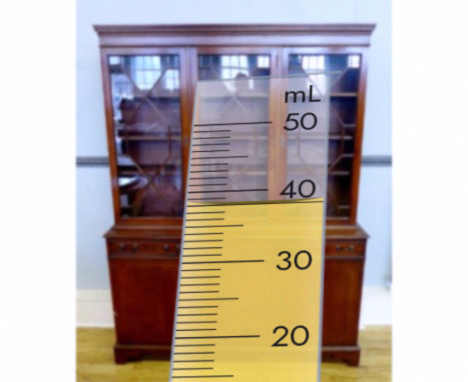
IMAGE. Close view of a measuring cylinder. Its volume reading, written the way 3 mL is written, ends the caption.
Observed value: 38 mL
